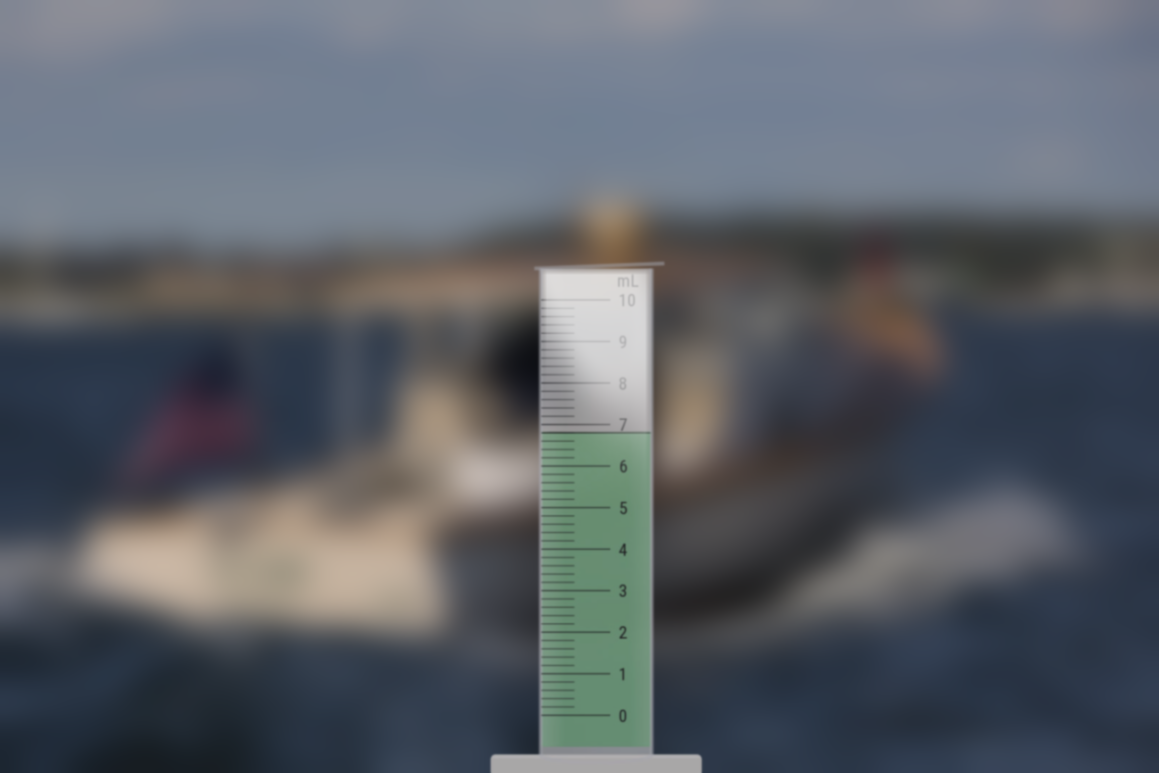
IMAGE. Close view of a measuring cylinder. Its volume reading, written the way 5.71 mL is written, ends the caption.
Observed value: 6.8 mL
